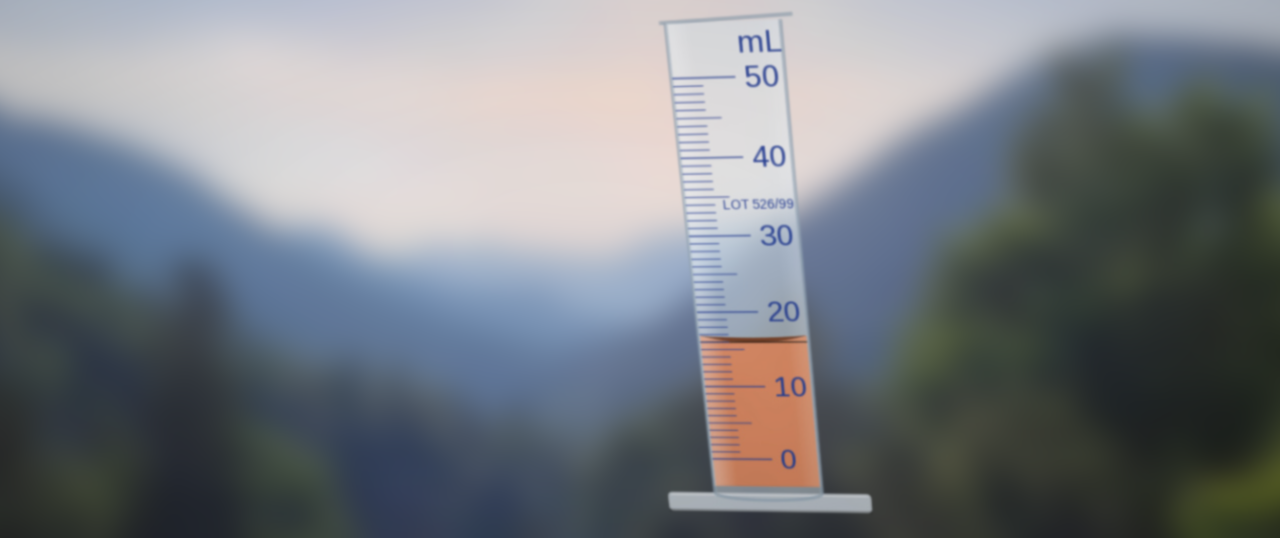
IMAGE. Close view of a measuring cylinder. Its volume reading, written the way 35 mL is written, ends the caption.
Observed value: 16 mL
